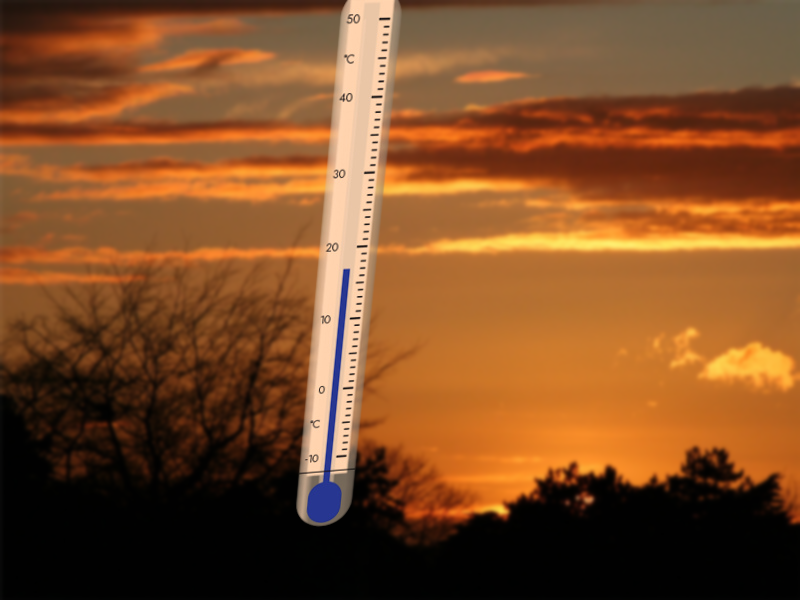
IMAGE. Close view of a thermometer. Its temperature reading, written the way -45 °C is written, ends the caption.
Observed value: 17 °C
